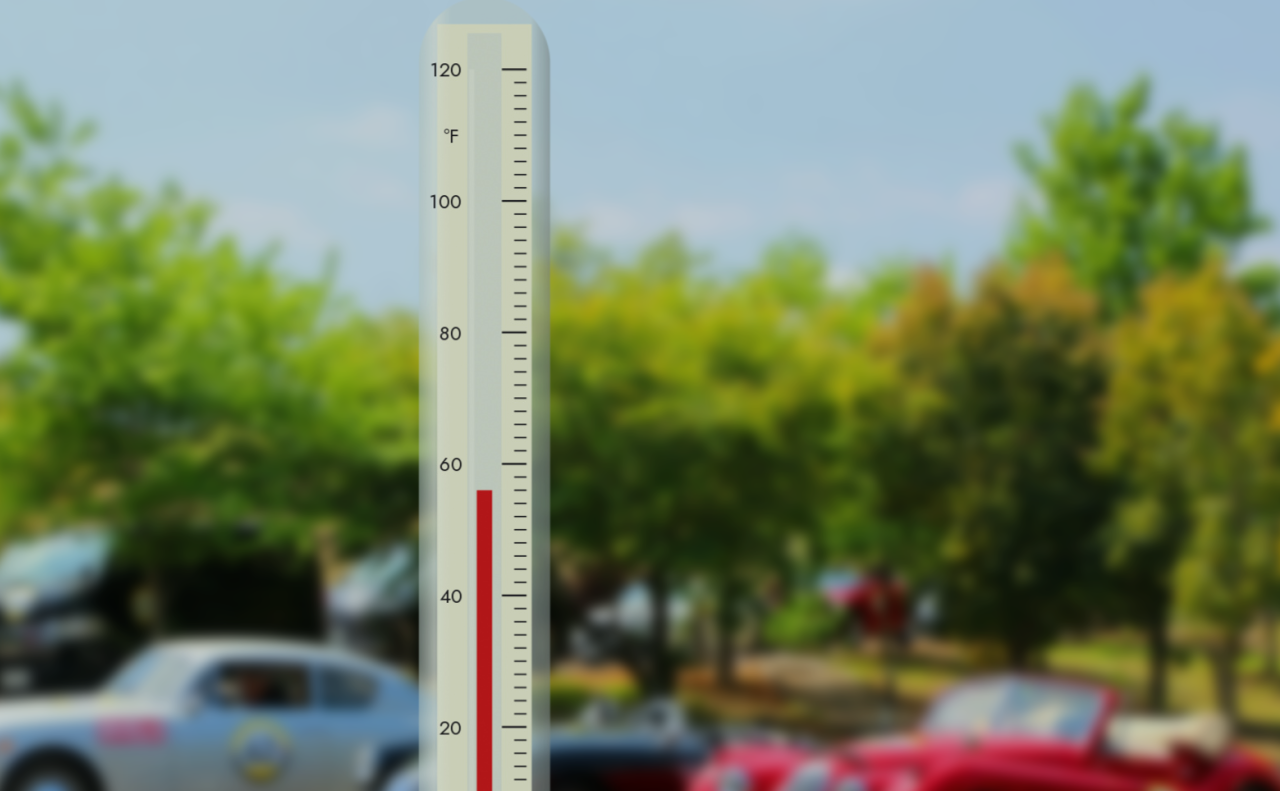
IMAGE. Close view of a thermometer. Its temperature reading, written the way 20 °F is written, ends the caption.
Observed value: 56 °F
